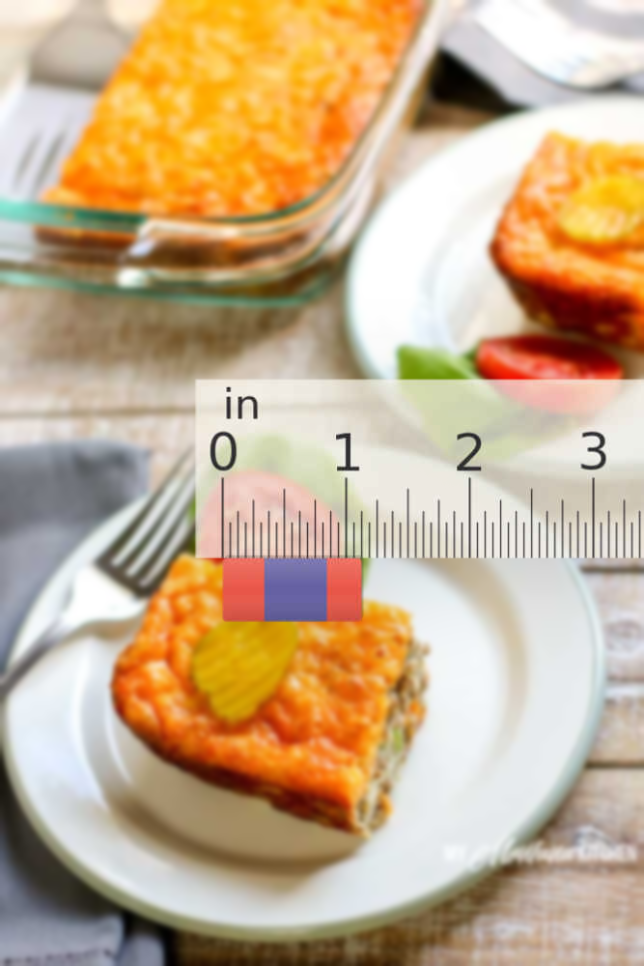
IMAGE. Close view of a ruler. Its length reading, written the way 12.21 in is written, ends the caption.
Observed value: 1.125 in
